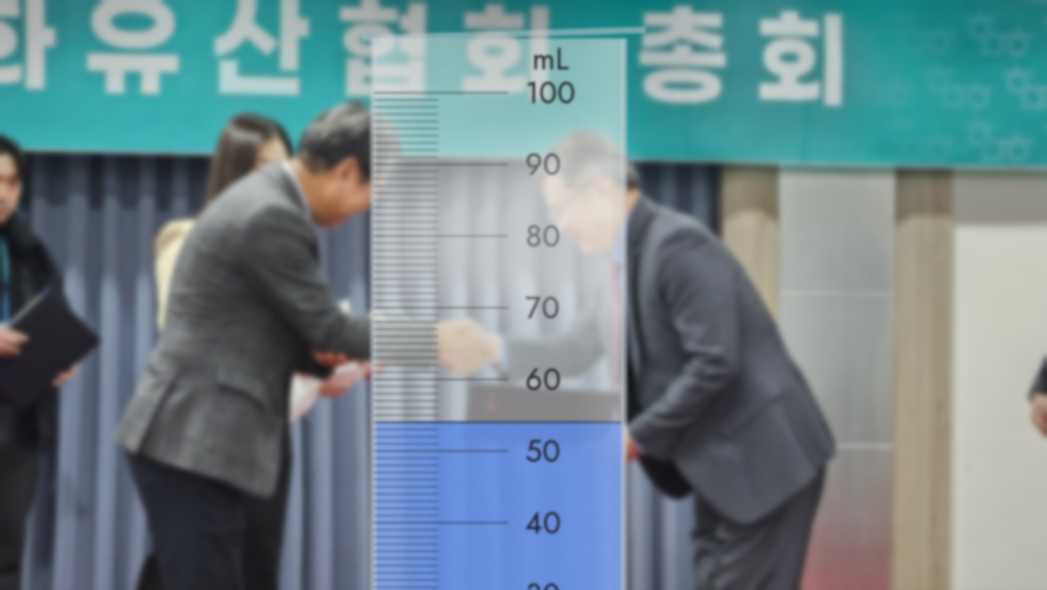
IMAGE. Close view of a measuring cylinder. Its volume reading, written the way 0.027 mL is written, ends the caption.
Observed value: 54 mL
